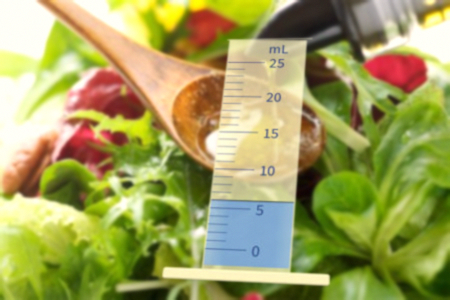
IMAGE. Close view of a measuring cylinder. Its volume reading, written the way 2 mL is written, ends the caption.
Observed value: 6 mL
